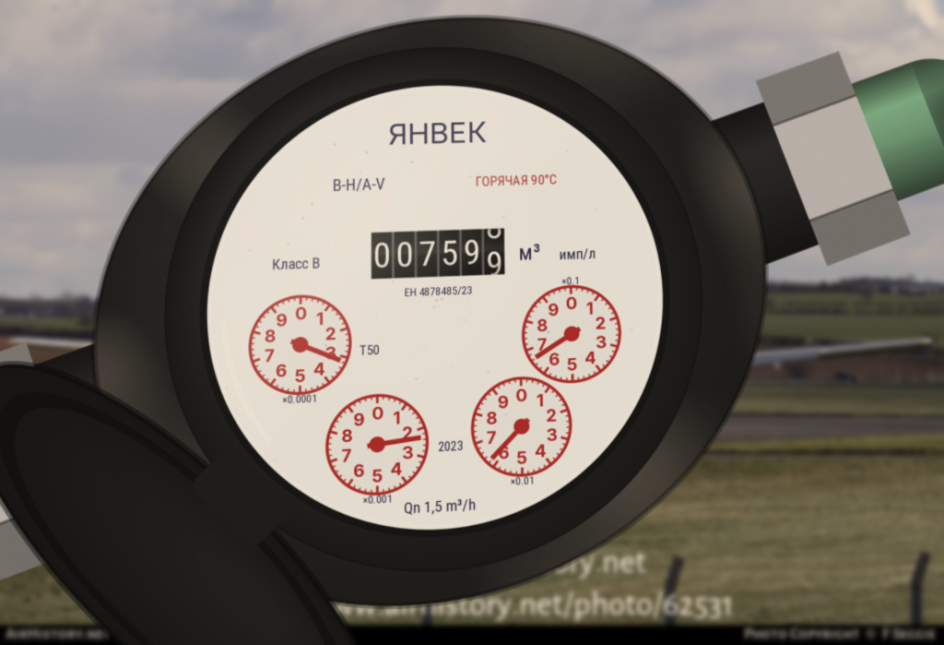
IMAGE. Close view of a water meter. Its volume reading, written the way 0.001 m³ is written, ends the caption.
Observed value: 7598.6623 m³
